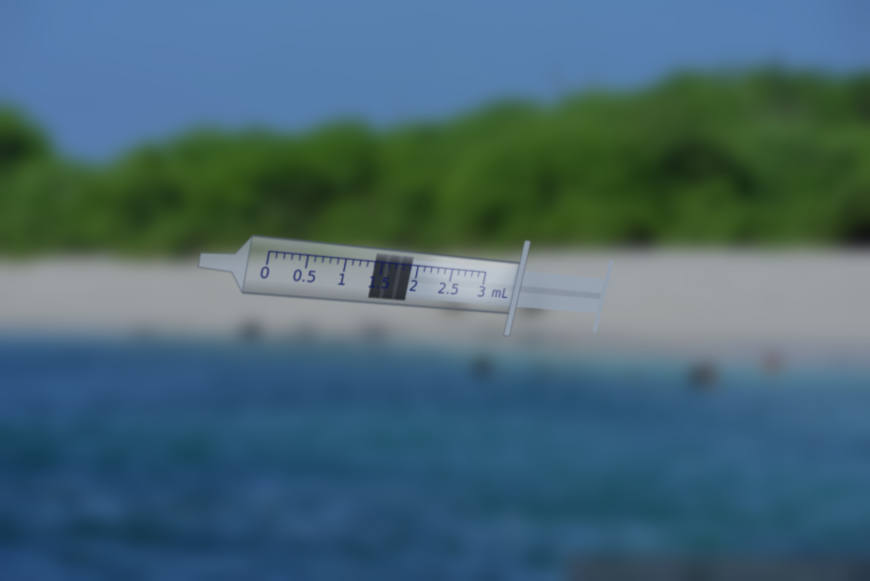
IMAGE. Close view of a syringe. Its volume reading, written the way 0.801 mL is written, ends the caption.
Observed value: 1.4 mL
